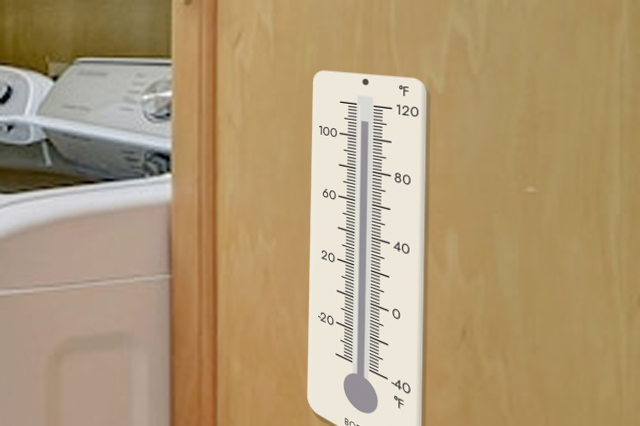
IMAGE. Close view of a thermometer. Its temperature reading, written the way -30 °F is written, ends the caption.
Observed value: 110 °F
